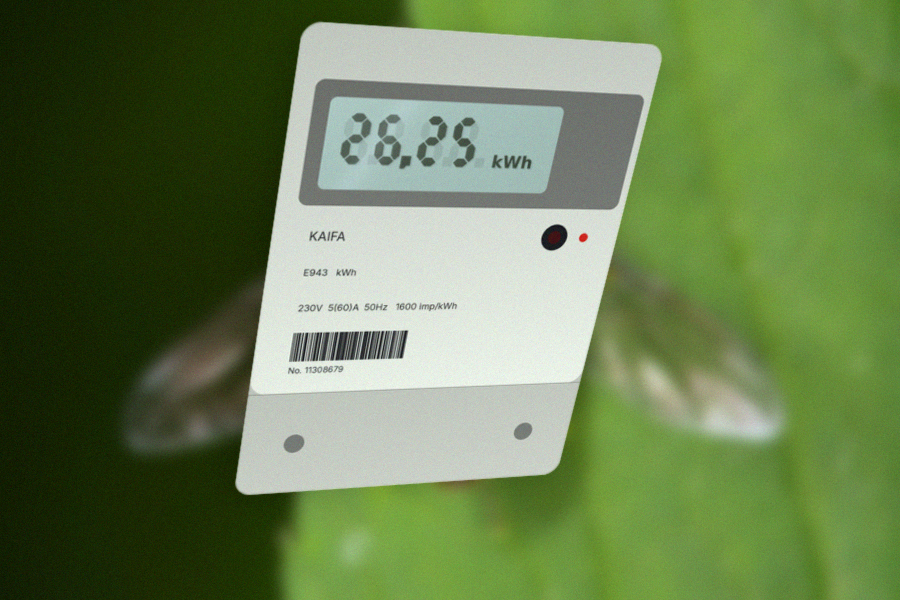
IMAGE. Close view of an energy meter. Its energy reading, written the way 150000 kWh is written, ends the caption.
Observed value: 26.25 kWh
